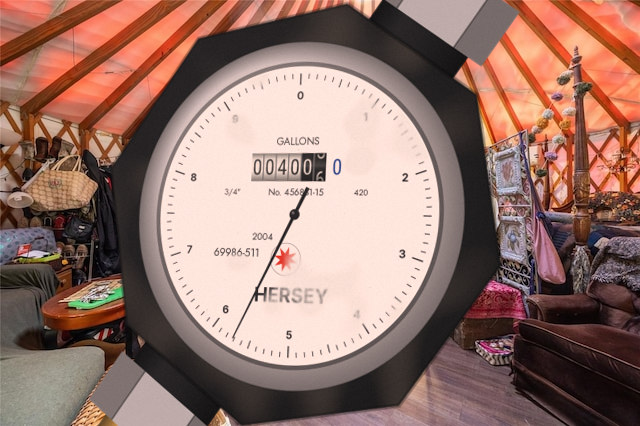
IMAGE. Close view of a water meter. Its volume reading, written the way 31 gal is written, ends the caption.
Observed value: 40055.7 gal
